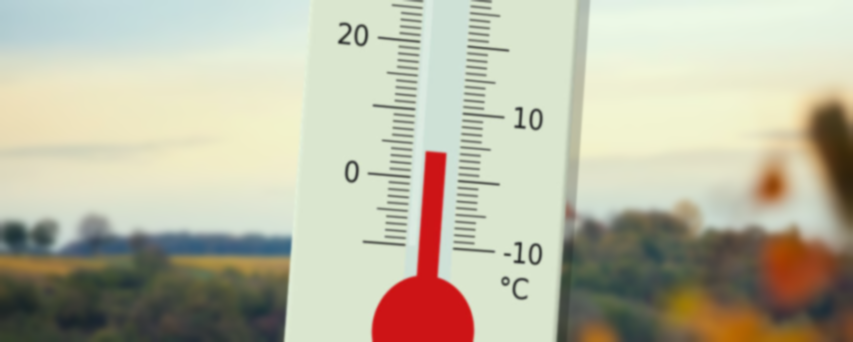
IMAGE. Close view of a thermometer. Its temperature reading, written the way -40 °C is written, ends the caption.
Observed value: 4 °C
